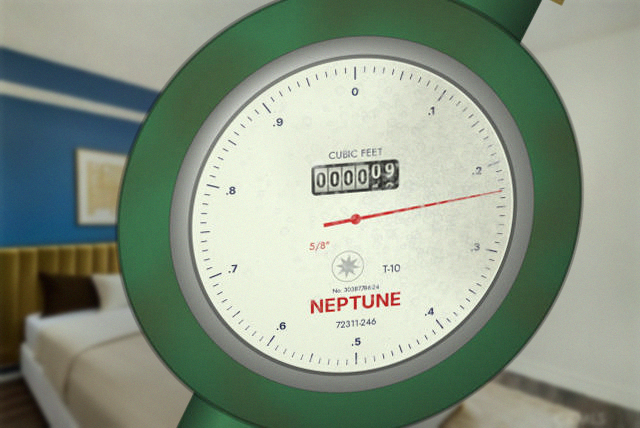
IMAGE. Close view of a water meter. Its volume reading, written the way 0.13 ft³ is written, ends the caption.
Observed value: 9.23 ft³
